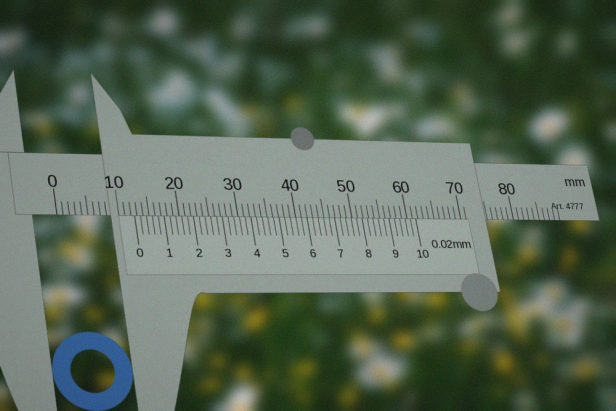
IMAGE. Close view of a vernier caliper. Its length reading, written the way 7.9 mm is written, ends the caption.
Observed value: 12.6 mm
